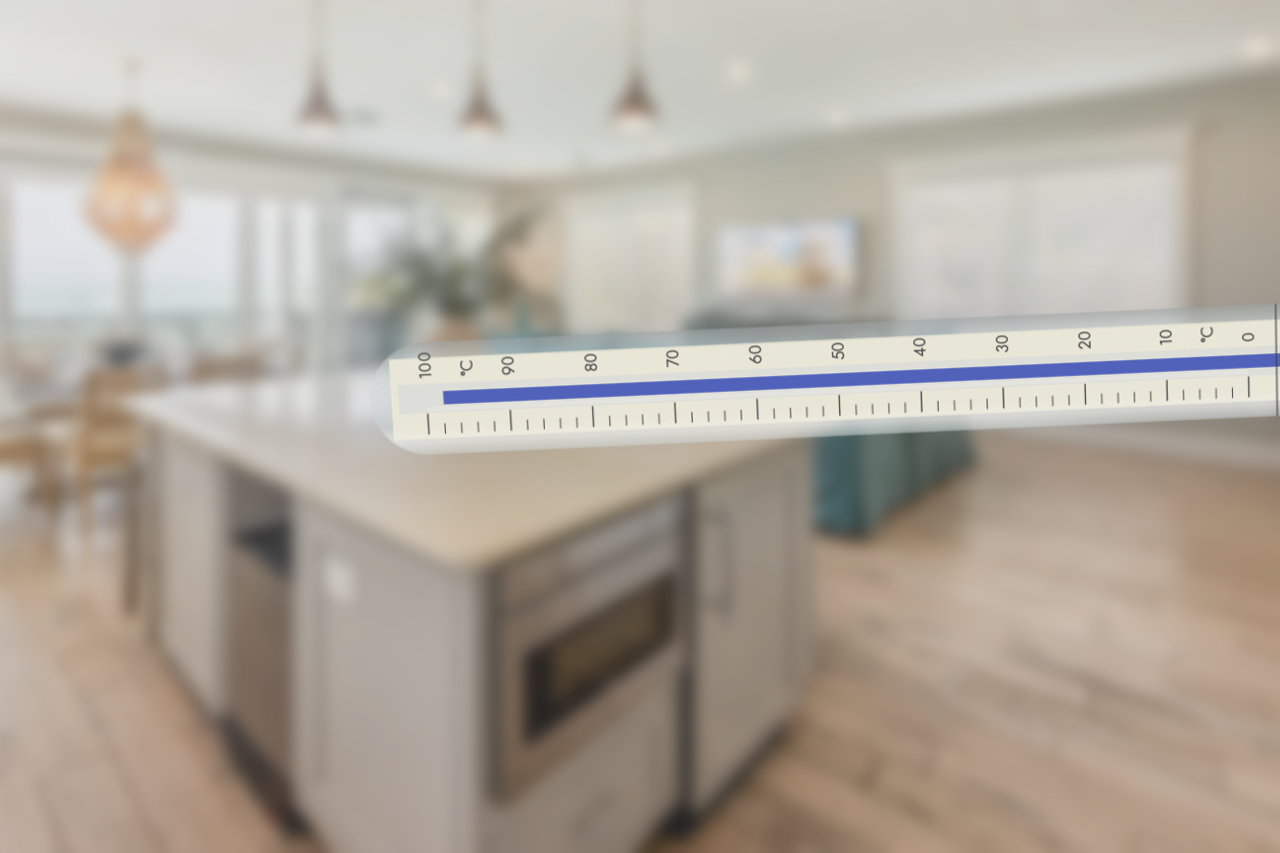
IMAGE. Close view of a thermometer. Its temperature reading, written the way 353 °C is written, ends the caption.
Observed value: 98 °C
